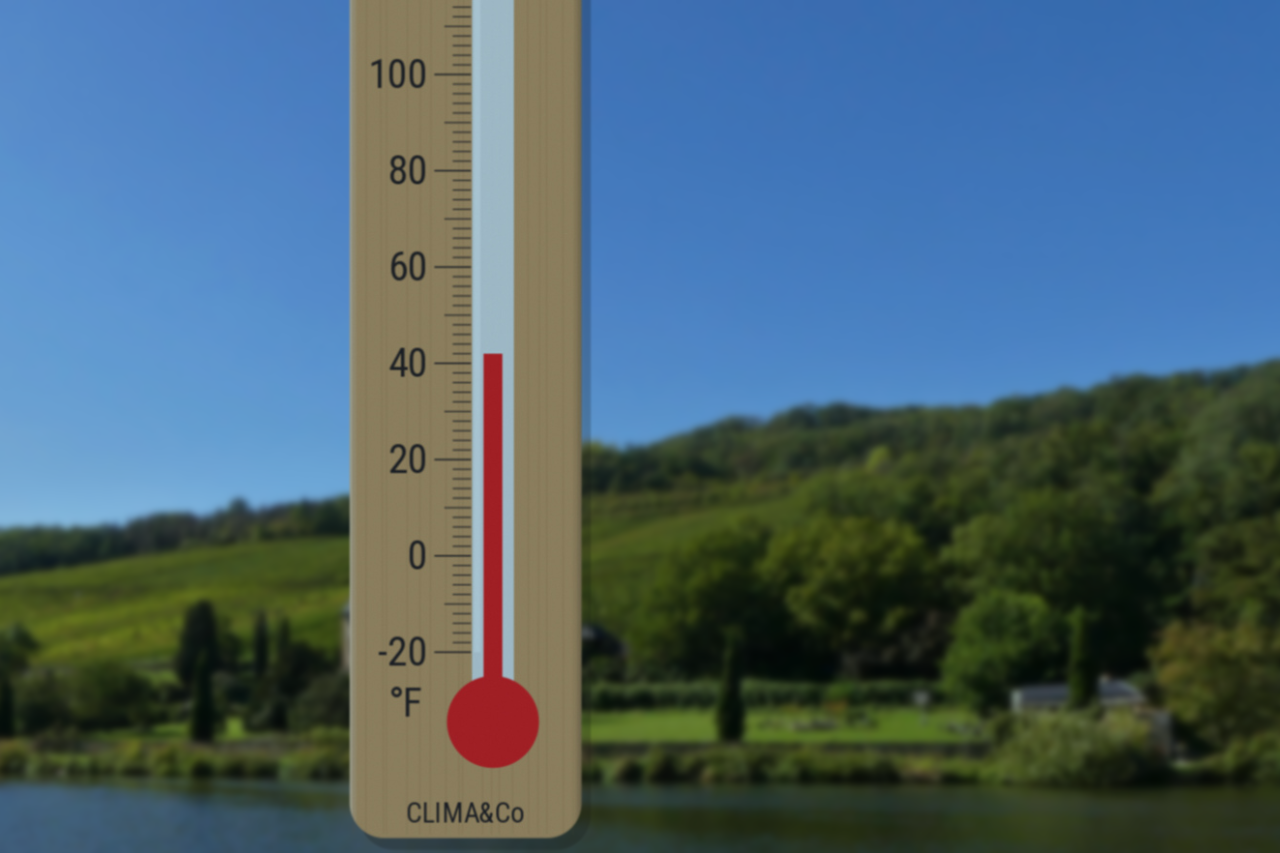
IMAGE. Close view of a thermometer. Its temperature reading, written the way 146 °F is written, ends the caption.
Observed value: 42 °F
